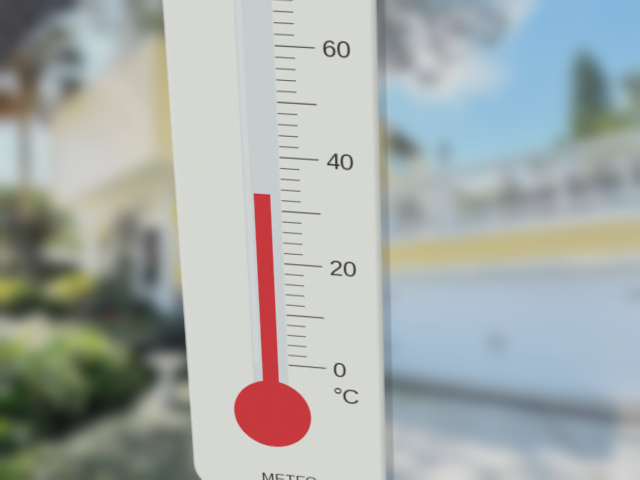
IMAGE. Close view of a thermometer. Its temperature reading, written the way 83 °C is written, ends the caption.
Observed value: 33 °C
